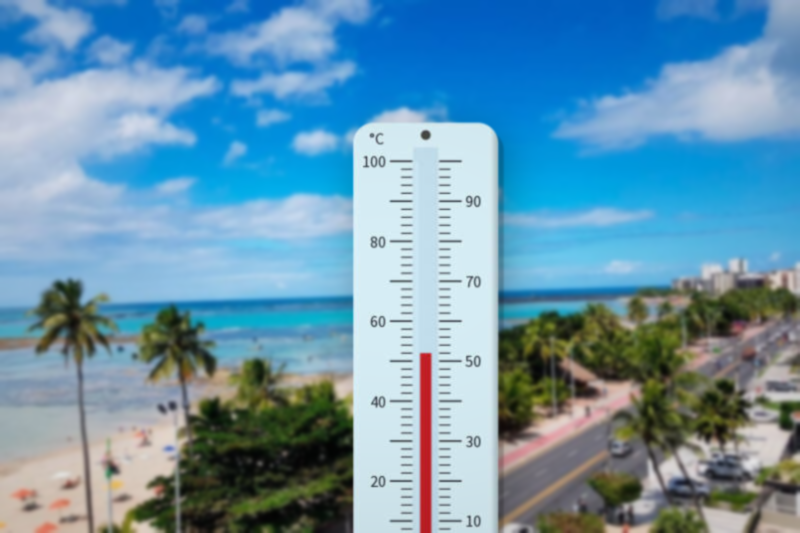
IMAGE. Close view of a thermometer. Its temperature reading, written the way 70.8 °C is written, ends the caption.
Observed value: 52 °C
